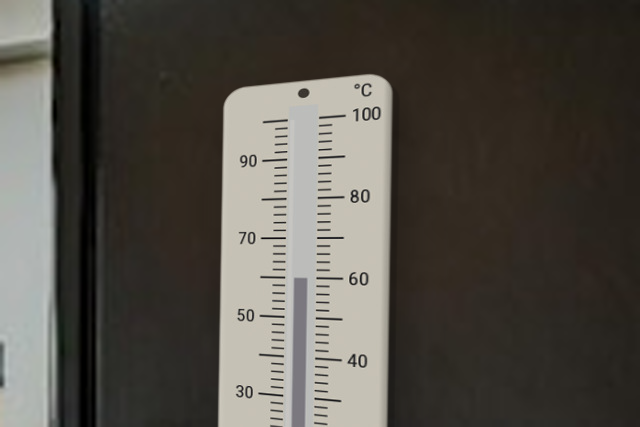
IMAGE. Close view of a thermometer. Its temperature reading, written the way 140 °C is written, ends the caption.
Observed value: 60 °C
